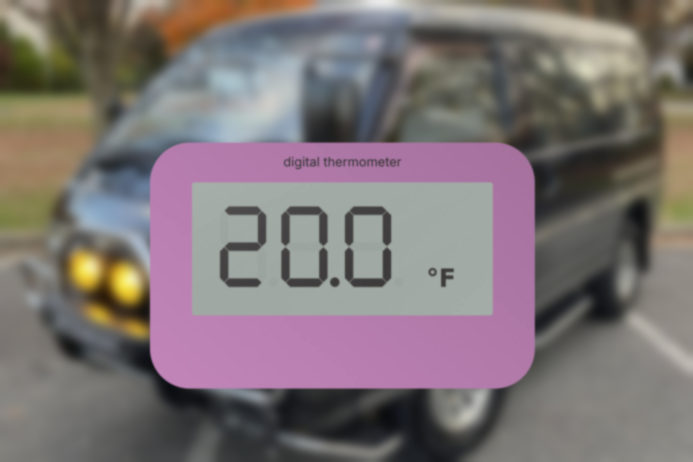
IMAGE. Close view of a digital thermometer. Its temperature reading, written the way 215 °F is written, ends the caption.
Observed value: 20.0 °F
